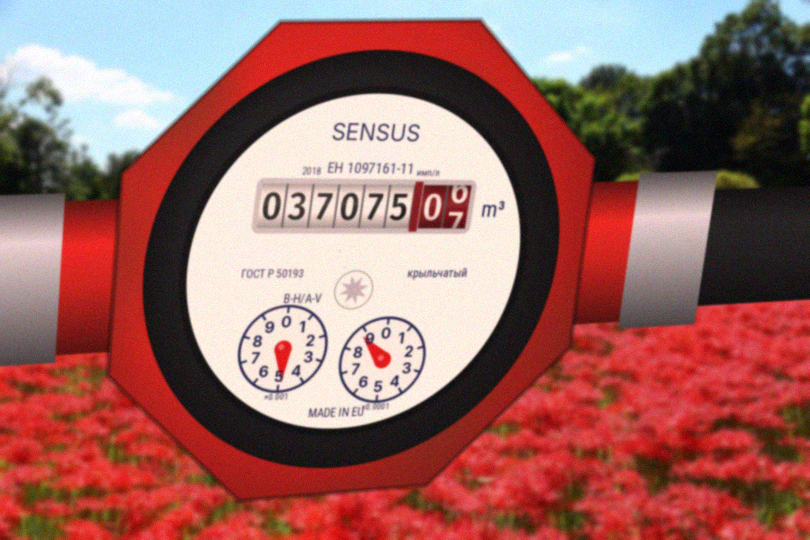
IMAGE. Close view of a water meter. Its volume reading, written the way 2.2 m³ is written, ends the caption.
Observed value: 37075.0648 m³
